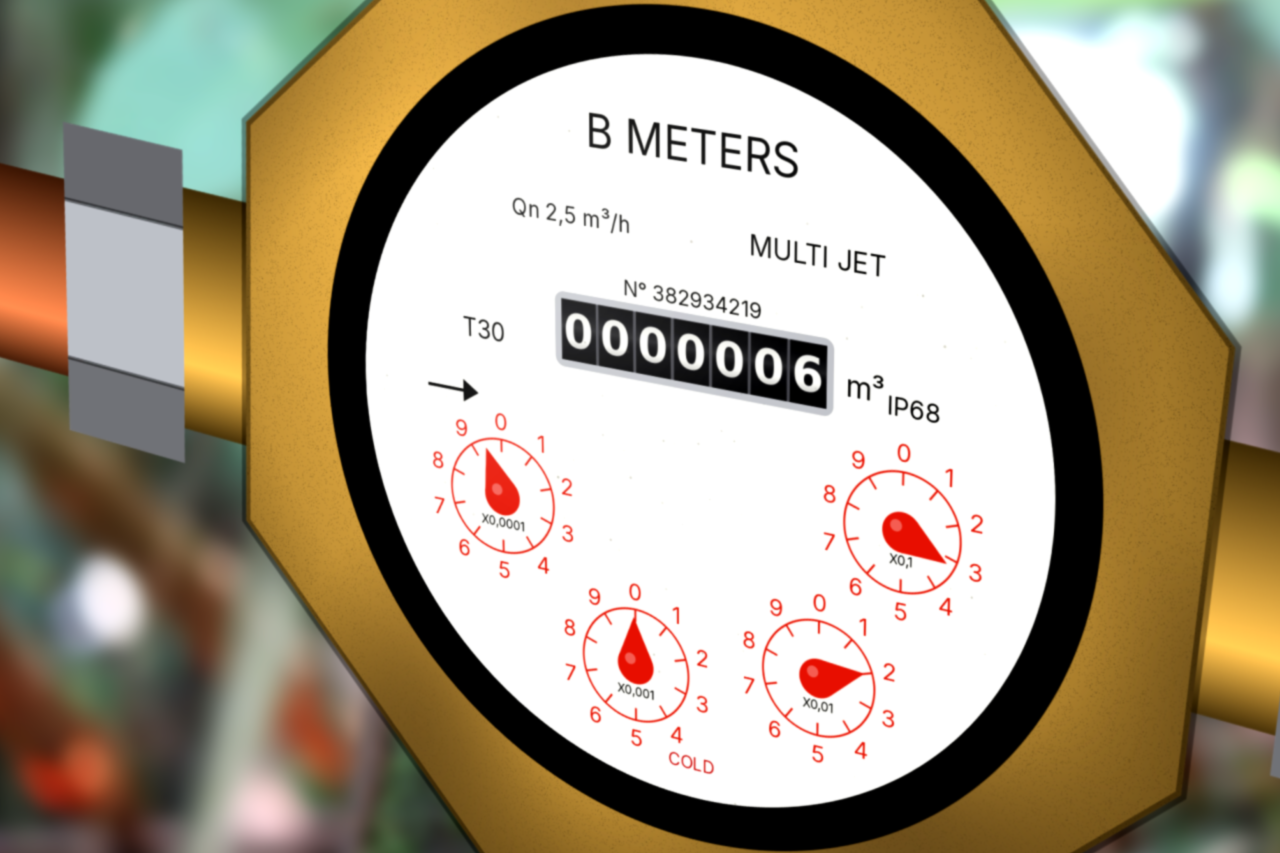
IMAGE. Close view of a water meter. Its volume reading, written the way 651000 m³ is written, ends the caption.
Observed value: 6.3199 m³
